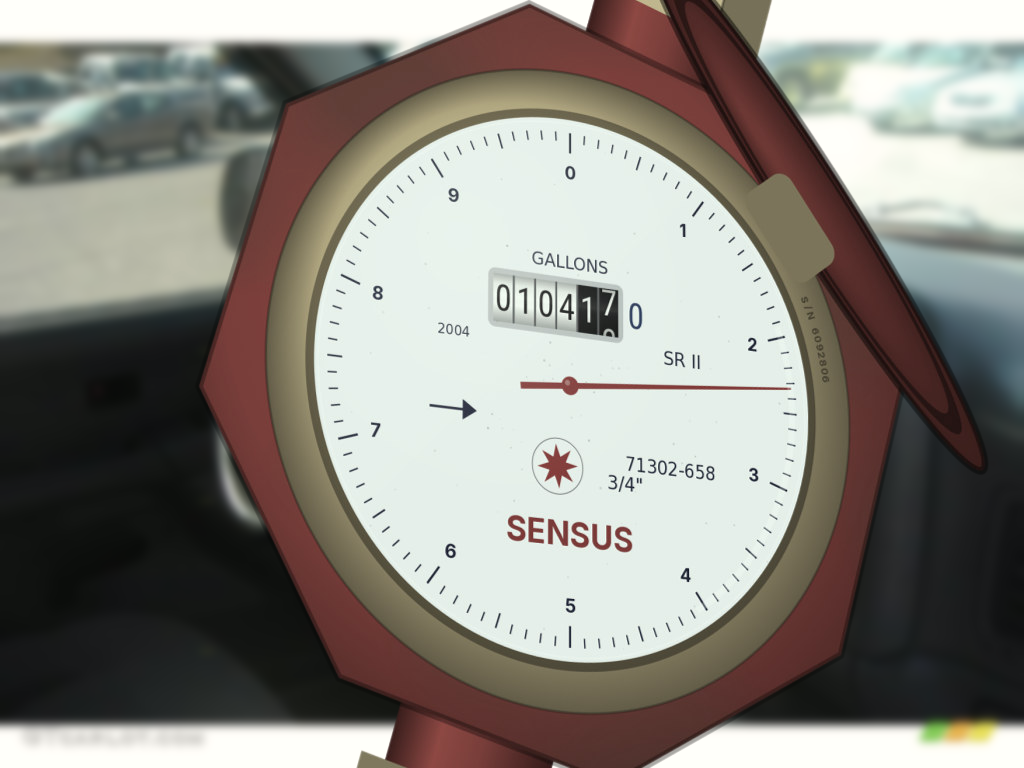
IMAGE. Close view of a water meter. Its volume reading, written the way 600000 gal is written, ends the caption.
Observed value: 104172.3 gal
